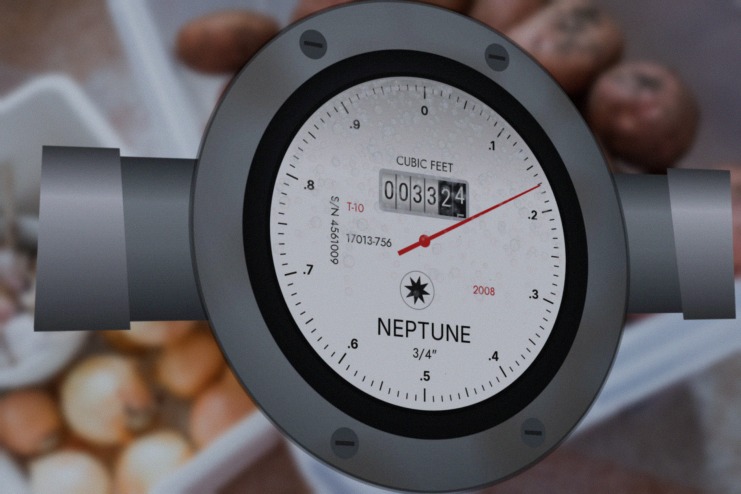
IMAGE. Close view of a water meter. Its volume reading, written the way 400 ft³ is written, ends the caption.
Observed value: 3324.17 ft³
